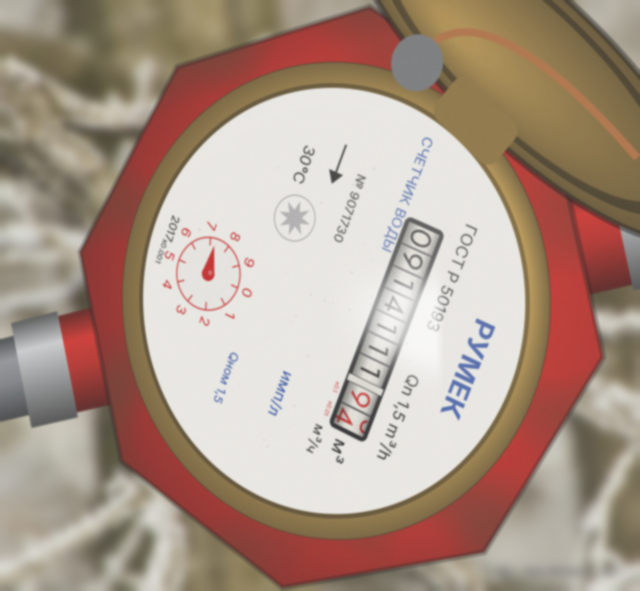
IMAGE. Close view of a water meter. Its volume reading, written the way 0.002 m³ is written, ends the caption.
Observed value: 914111.937 m³
